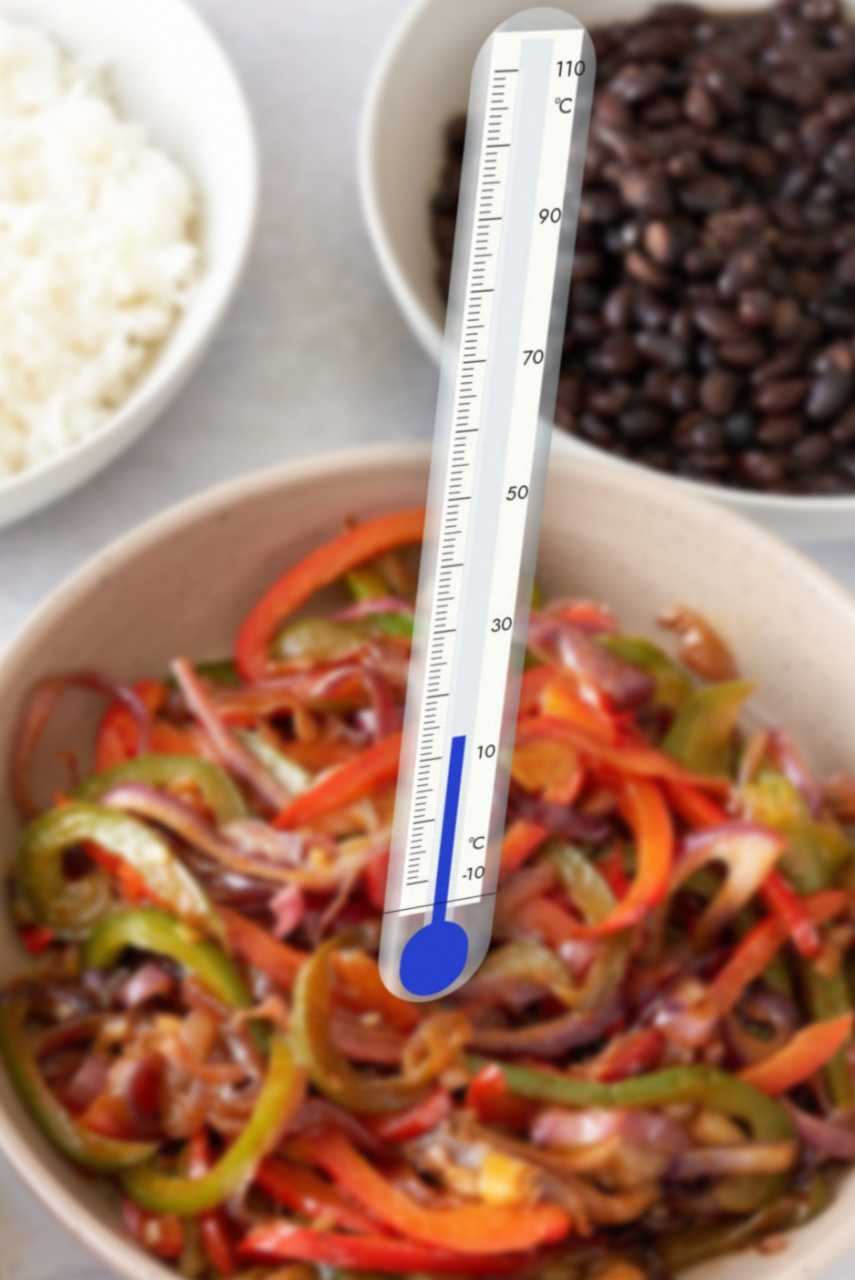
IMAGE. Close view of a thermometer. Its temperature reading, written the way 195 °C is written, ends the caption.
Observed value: 13 °C
